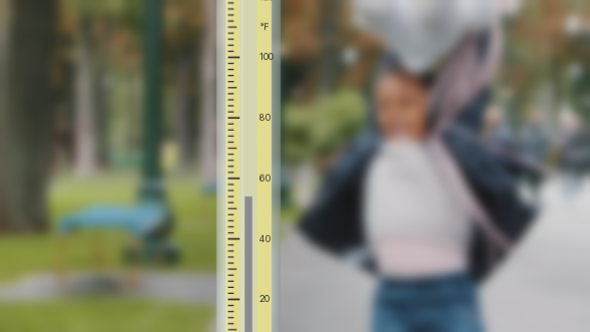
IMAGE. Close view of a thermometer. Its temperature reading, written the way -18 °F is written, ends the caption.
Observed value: 54 °F
